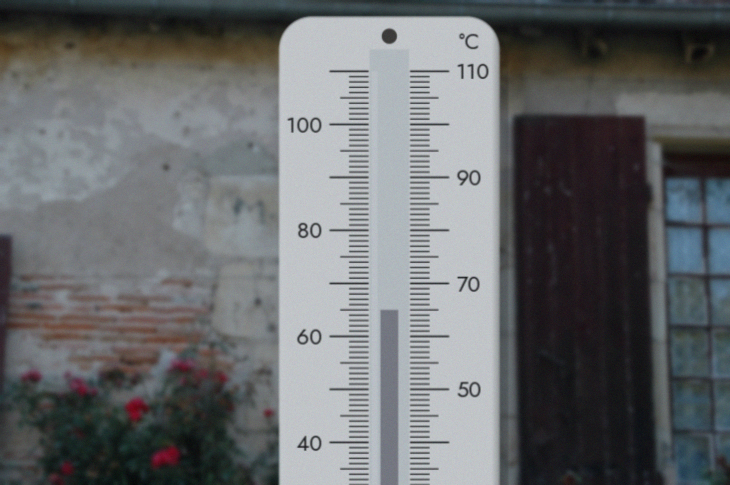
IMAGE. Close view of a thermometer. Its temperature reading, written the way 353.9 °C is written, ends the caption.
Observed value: 65 °C
